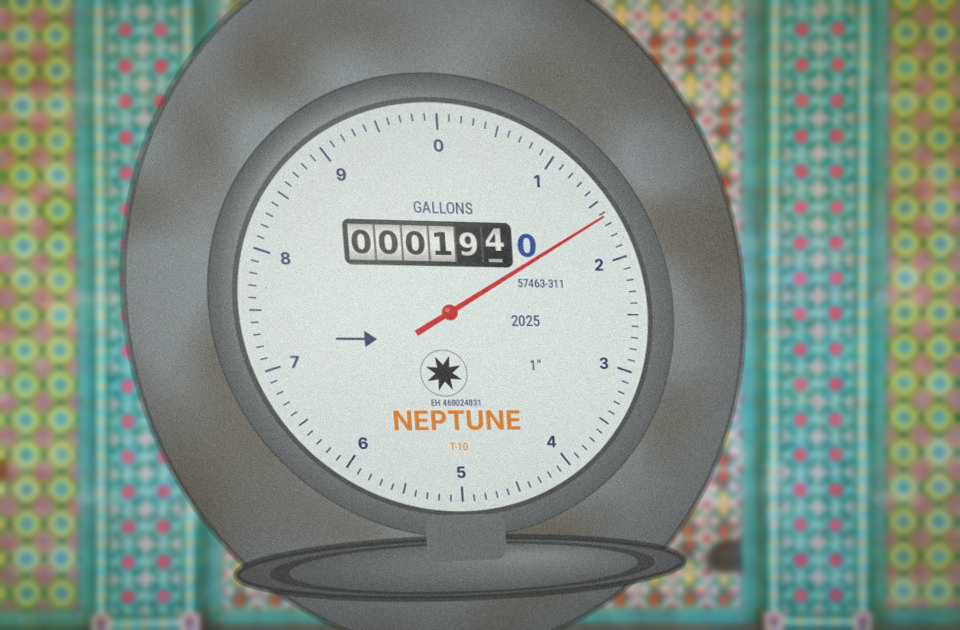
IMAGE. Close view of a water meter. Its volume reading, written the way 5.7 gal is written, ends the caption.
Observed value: 1941.6 gal
